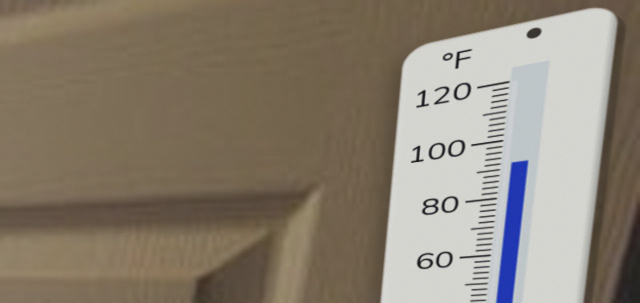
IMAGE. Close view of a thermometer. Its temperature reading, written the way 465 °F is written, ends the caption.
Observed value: 92 °F
